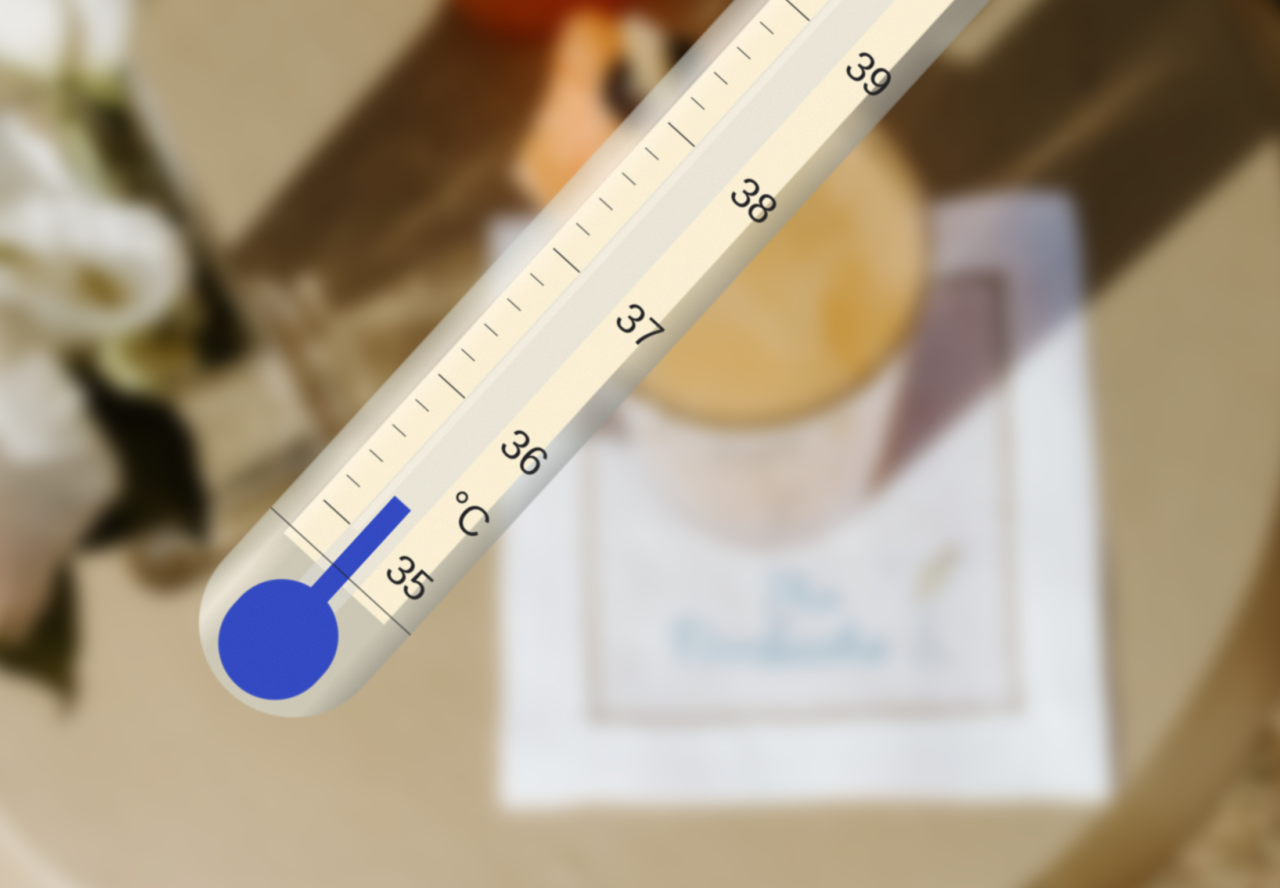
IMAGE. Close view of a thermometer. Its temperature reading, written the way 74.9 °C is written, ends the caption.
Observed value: 35.3 °C
